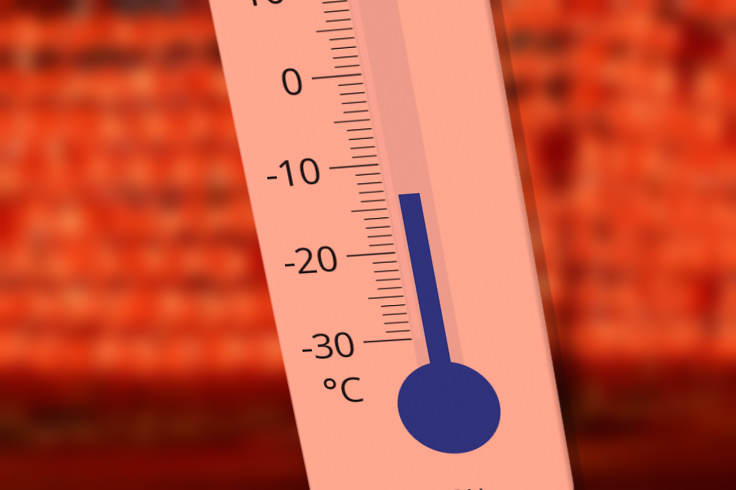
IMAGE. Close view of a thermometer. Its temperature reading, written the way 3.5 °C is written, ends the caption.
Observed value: -13.5 °C
